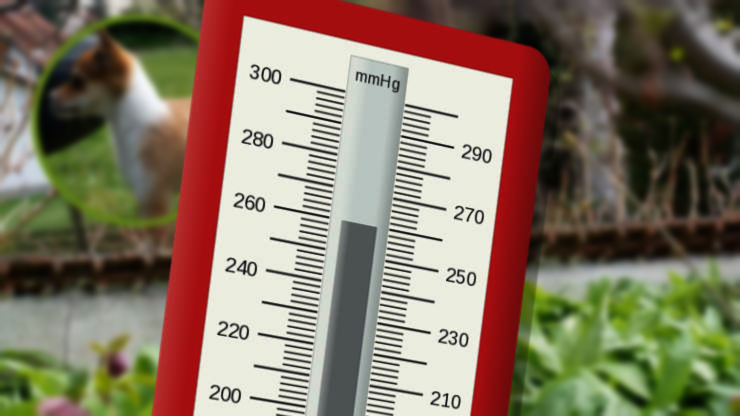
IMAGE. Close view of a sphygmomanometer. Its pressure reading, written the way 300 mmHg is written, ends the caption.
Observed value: 260 mmHg
